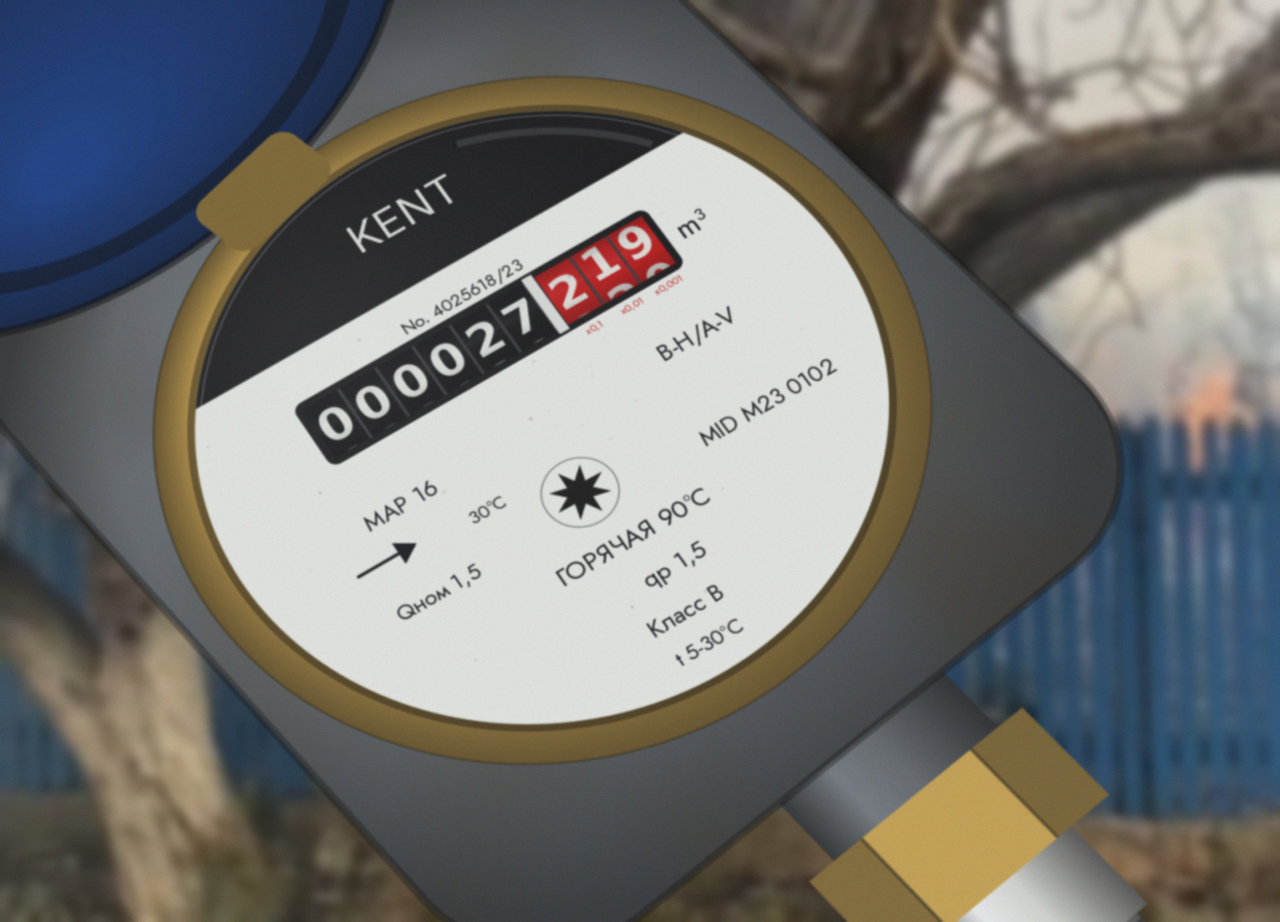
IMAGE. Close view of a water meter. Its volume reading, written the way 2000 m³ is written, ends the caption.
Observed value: 27.219 m³
